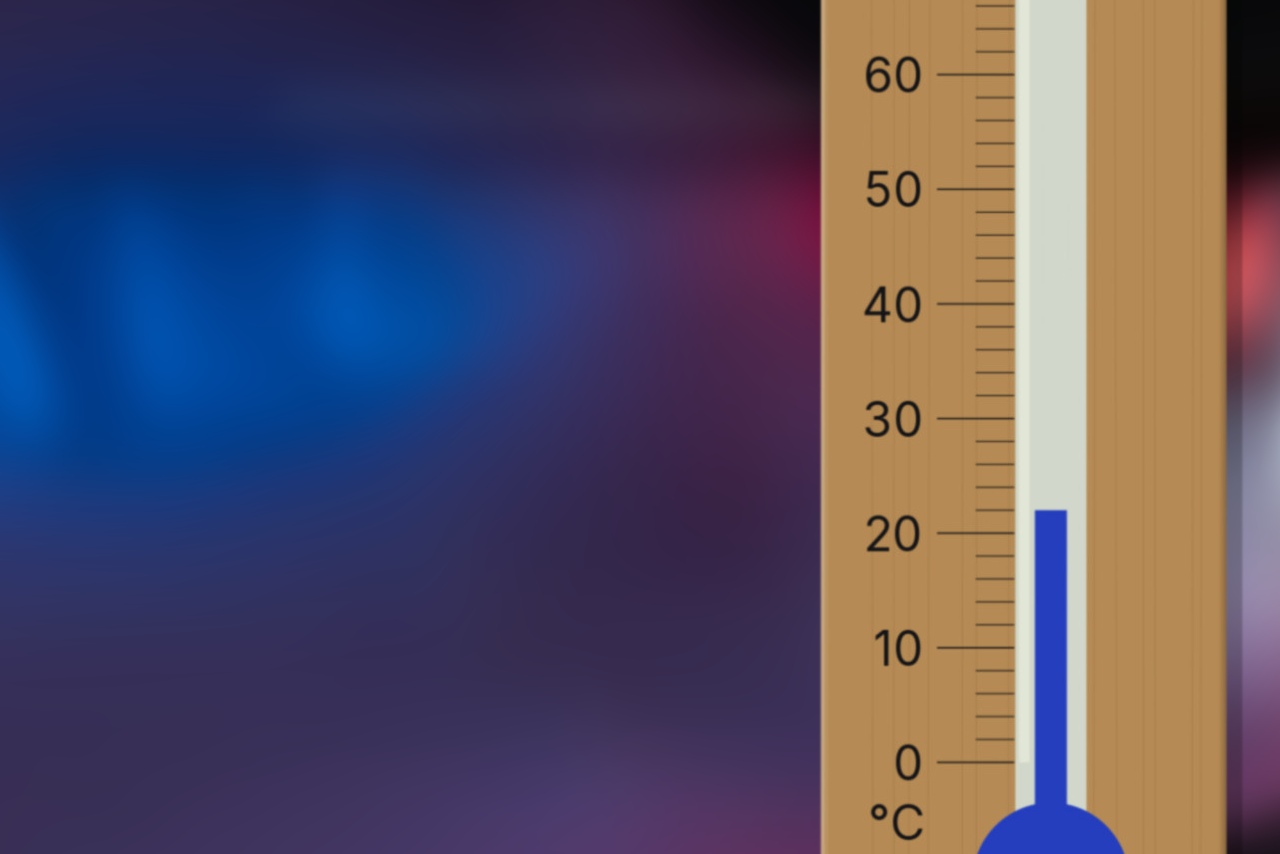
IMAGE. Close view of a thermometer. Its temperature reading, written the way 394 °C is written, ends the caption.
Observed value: 22 °C
